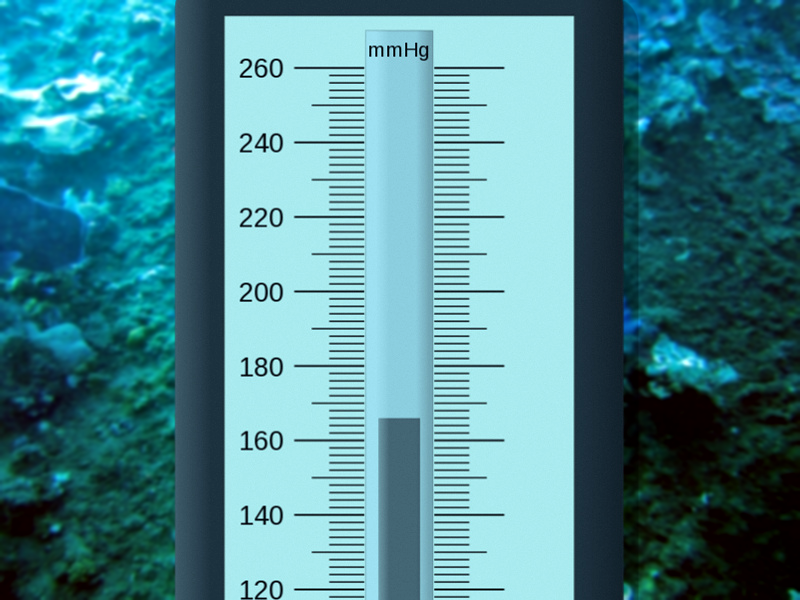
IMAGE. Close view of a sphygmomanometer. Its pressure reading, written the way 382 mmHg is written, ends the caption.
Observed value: 166 mmHg
